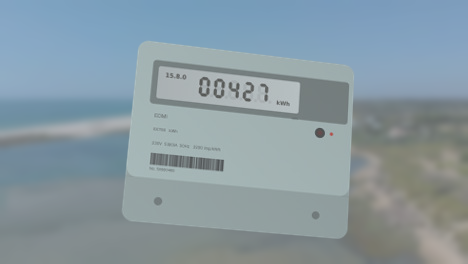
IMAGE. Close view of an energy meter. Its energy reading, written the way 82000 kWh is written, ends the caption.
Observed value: 427 kWh
